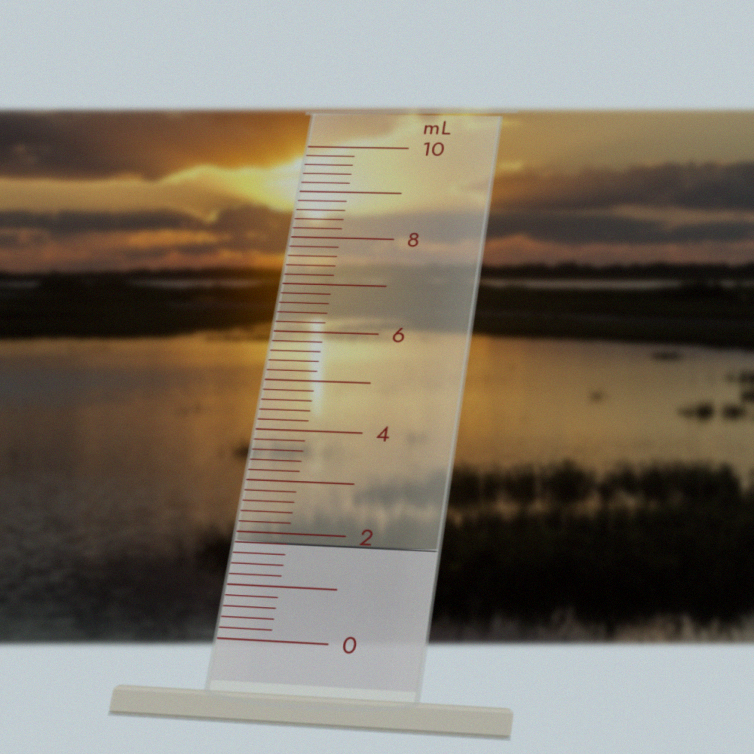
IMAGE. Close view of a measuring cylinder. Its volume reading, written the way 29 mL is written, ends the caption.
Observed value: 1.8 mL
